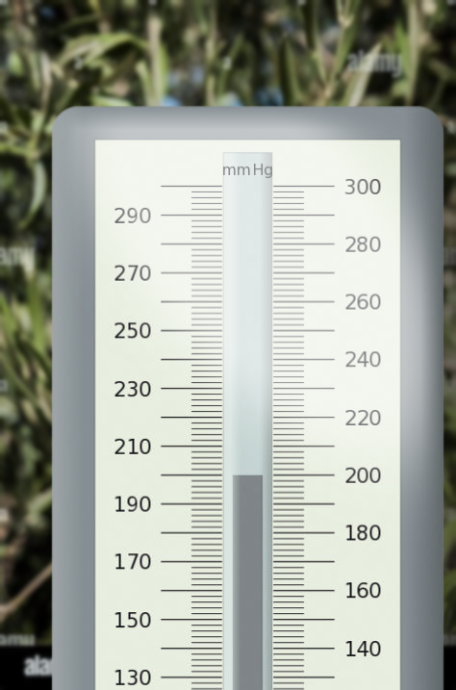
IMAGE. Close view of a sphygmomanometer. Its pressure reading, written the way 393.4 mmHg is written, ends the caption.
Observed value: 200 mmHg
